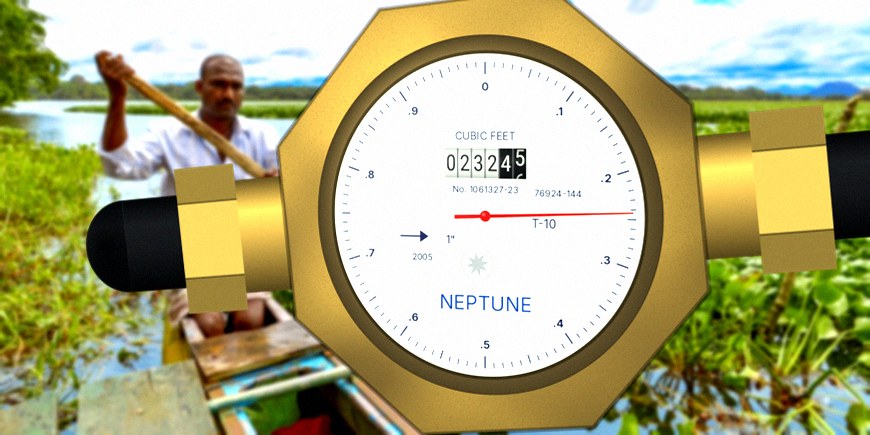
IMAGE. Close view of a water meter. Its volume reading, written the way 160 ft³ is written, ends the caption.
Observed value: 23245.24 ft³
